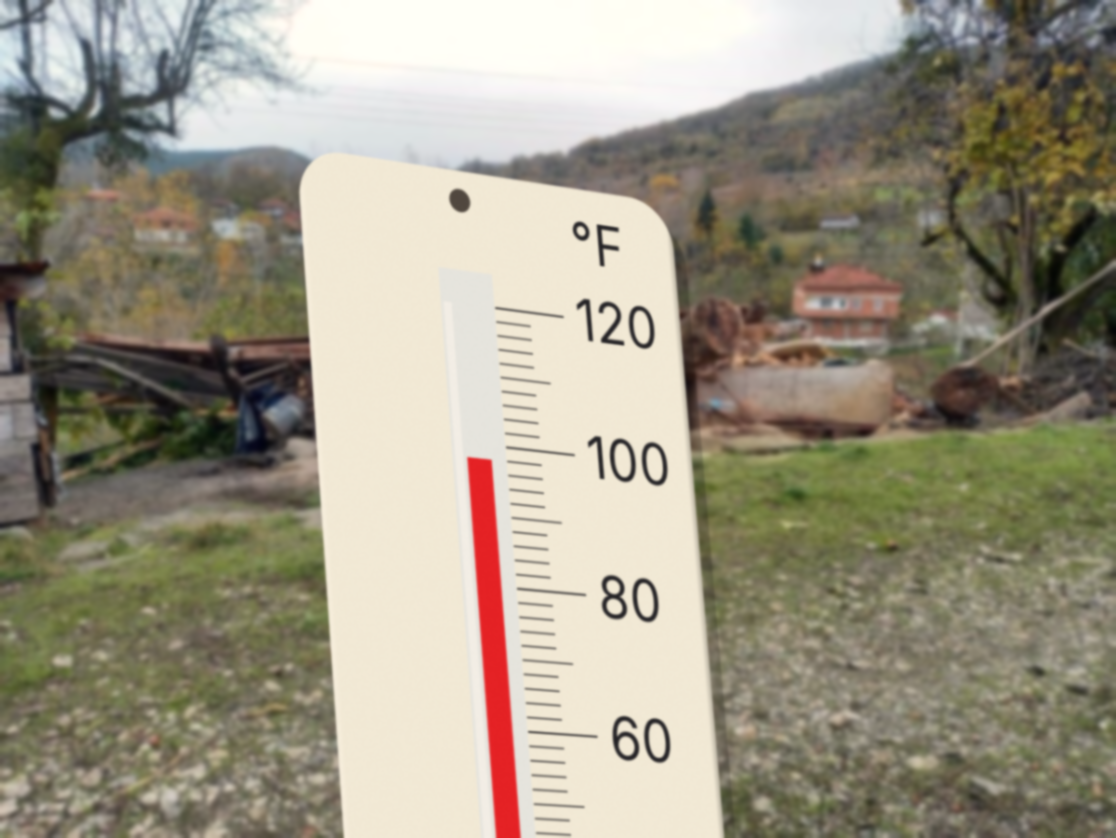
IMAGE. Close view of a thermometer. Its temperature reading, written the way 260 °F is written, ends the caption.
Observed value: 98 °F
